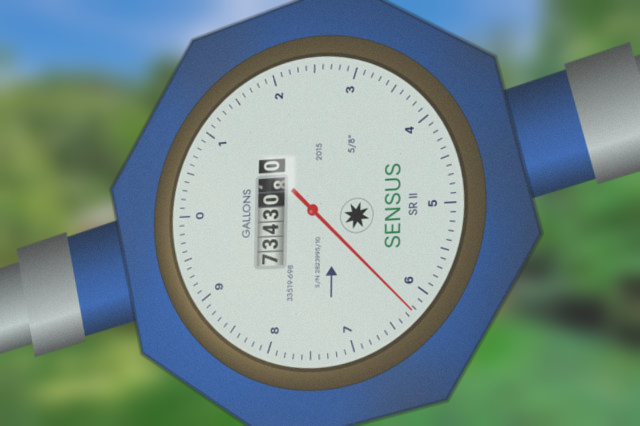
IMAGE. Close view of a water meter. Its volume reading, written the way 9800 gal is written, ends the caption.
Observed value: 7343076.2 gal
